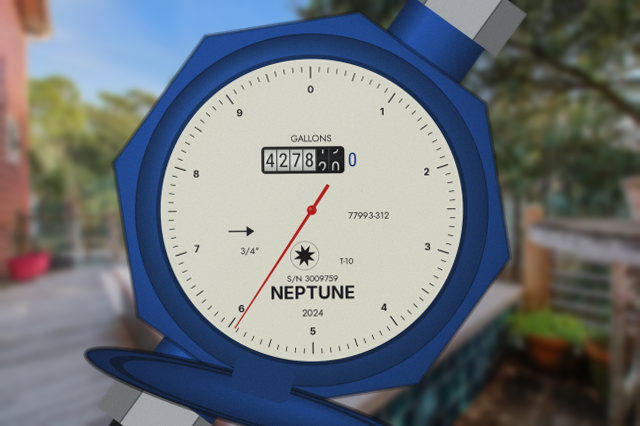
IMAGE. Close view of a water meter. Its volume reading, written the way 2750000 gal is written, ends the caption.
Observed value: 4278195.9 gal
